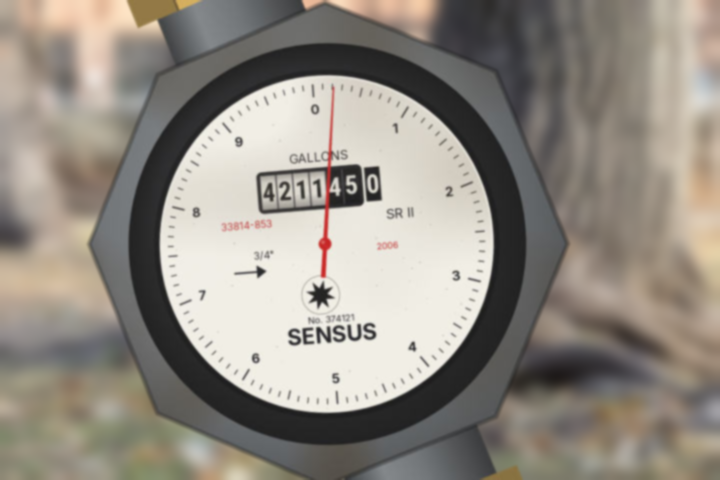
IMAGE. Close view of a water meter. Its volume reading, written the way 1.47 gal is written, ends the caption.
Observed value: 4211450.2 gal
